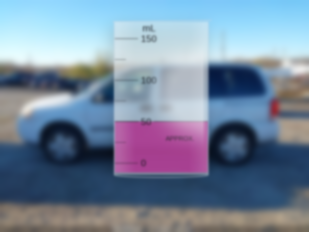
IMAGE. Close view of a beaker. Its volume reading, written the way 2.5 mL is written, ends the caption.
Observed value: 50 mL
